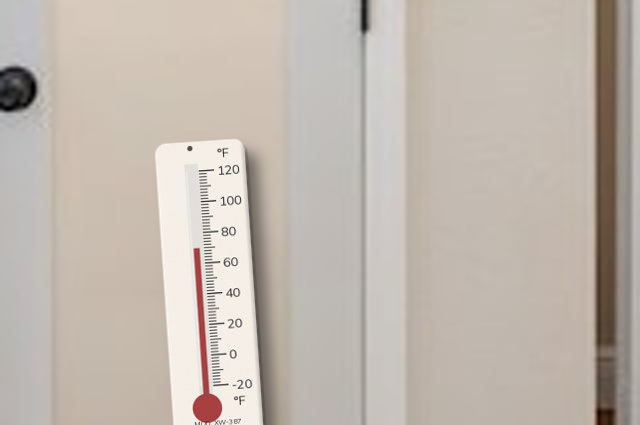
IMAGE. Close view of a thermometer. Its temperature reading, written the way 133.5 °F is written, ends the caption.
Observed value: 70 °F
